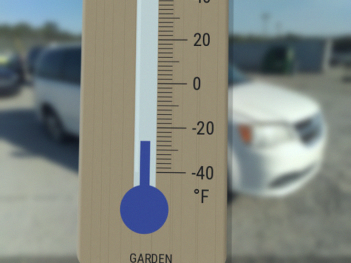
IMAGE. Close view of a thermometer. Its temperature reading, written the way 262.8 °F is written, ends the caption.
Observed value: -26 °F
